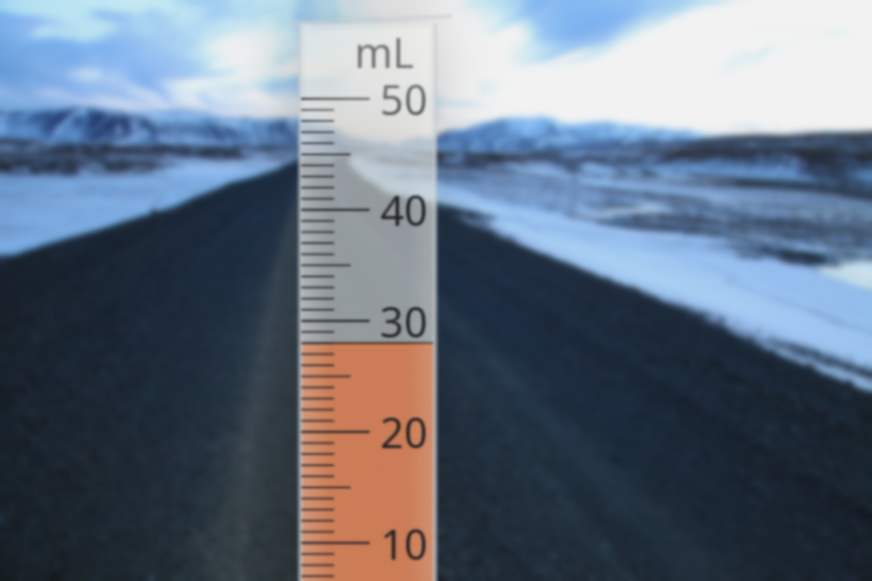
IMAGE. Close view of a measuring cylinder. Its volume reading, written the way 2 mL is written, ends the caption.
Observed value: 28 mL
